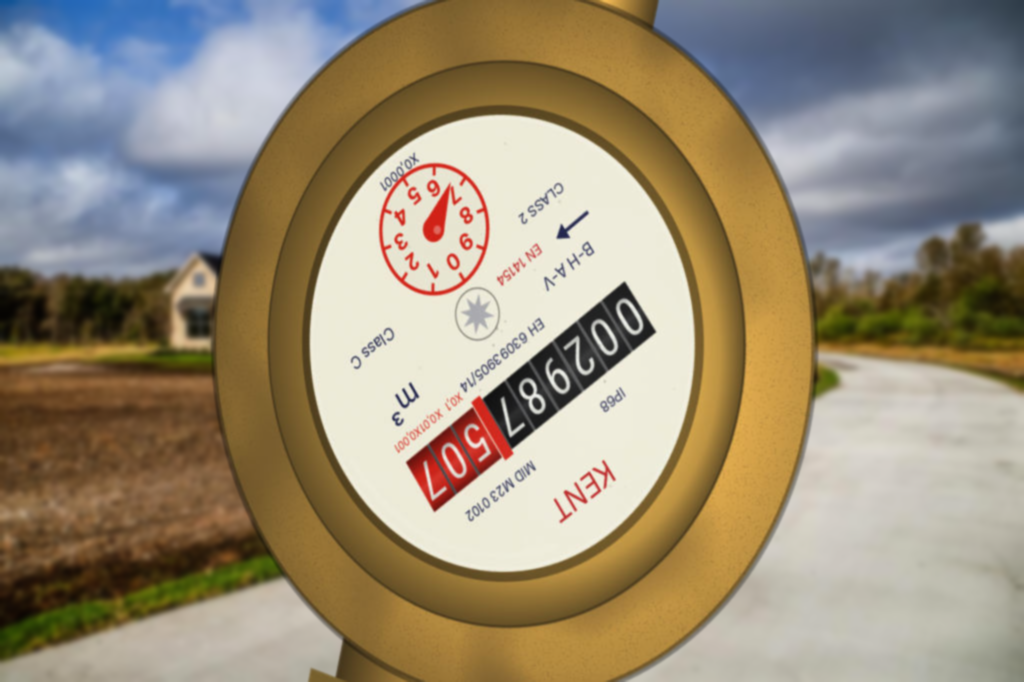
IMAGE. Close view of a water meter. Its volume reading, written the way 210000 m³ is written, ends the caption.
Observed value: 2987.5076 m³
